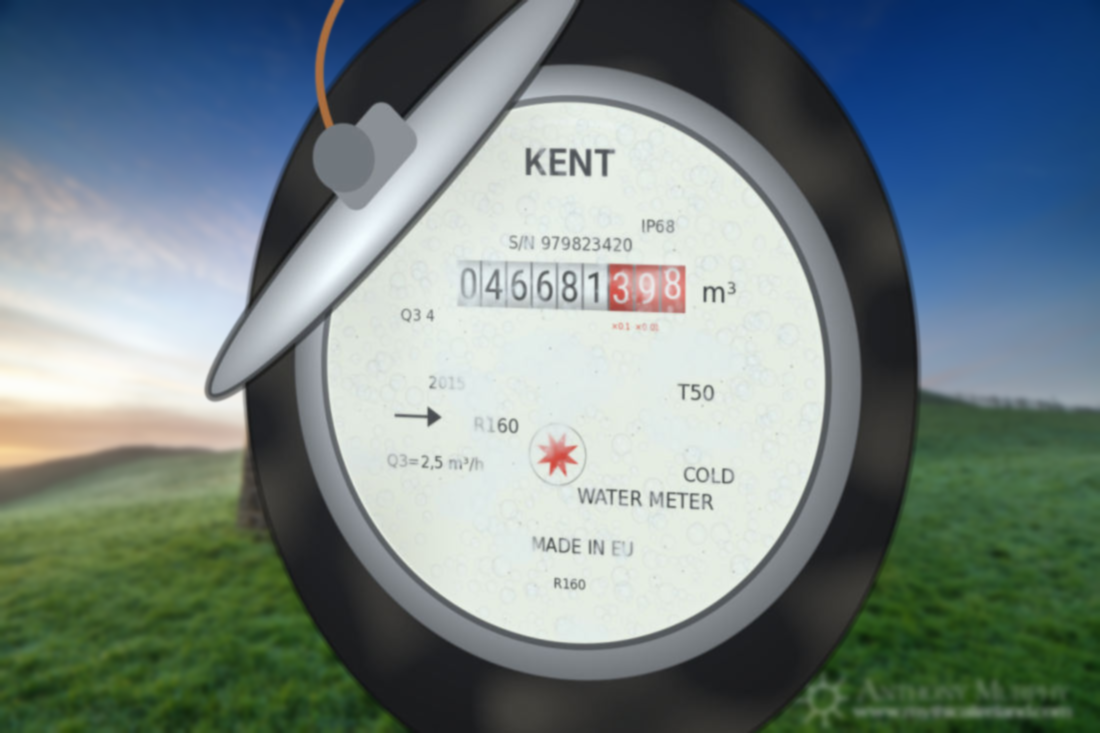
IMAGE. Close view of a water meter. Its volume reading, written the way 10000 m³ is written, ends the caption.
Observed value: 46681.398 m³
